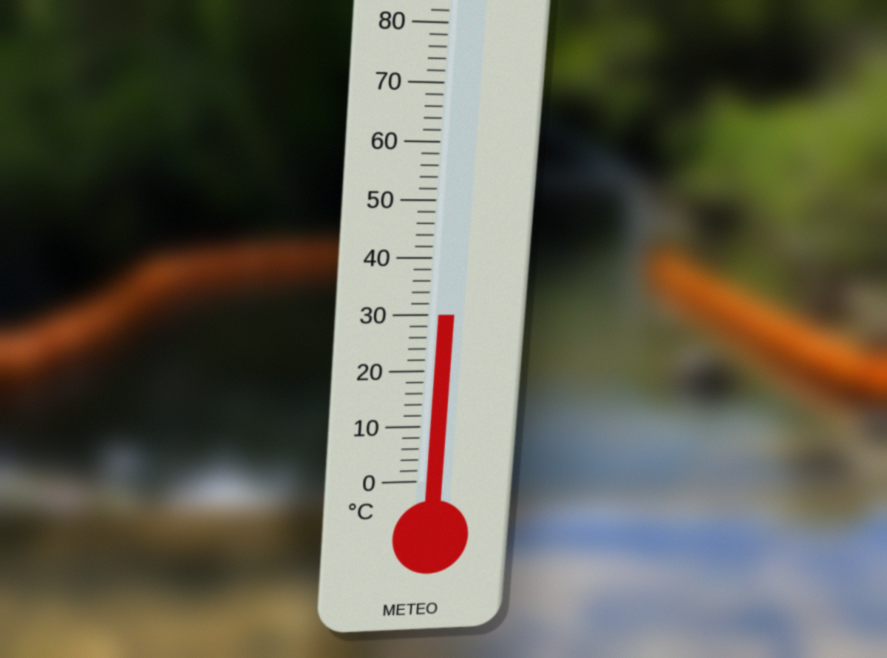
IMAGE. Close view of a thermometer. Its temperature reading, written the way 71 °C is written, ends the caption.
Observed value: 30 °C
